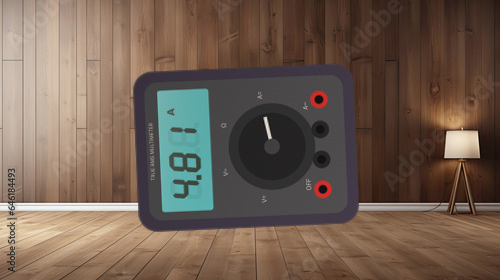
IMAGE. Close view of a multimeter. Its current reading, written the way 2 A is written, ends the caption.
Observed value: 4.81 A
